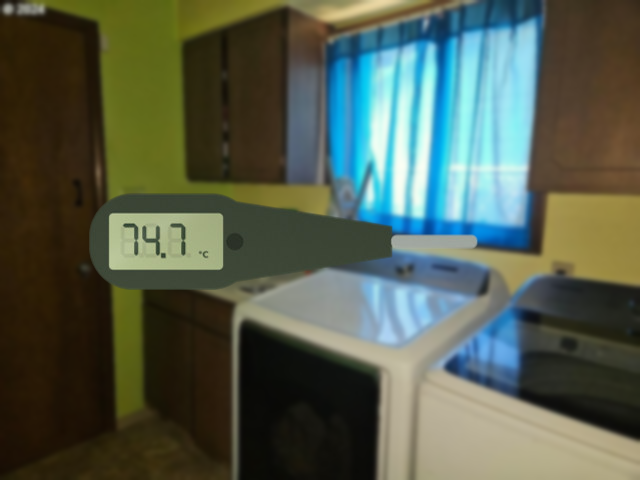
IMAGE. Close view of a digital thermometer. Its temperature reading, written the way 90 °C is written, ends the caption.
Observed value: 74.7 °C
